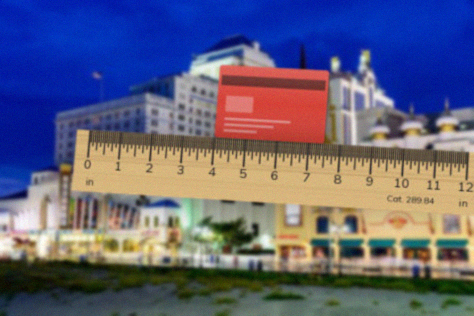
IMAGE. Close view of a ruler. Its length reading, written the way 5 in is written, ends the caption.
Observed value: 3.5 in
